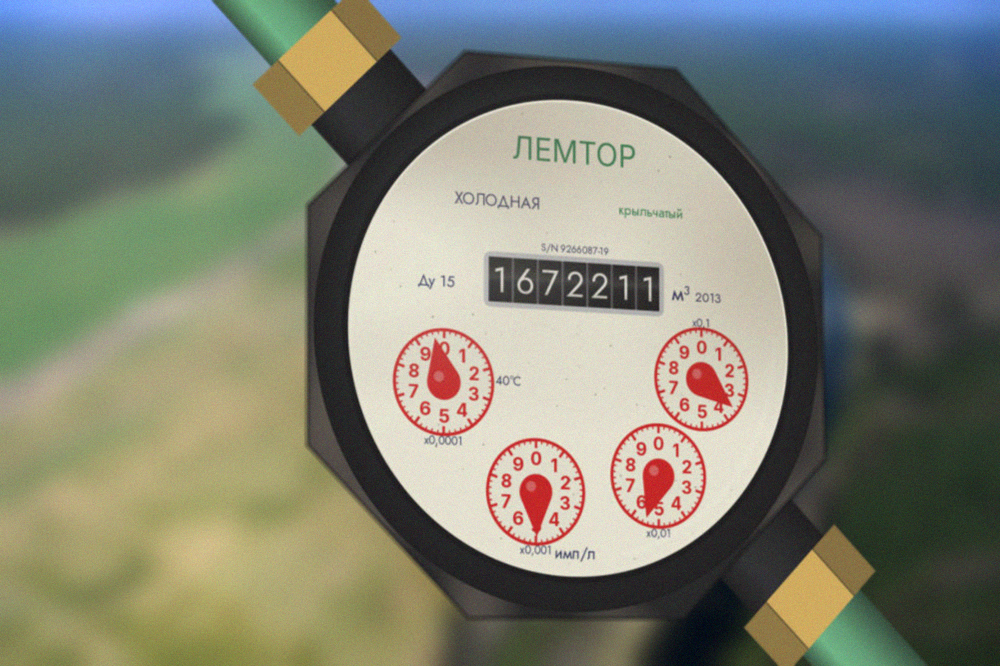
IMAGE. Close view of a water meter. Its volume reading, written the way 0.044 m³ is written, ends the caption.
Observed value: 1672211.3549 m³
